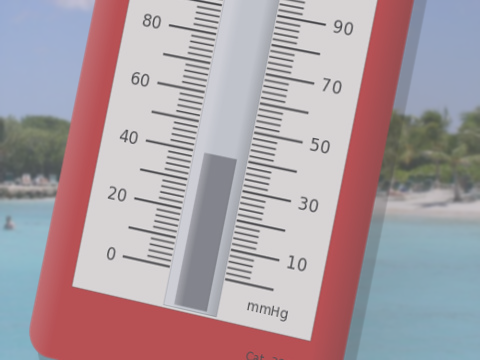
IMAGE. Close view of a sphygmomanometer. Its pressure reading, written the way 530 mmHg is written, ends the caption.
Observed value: 40 mmHg
